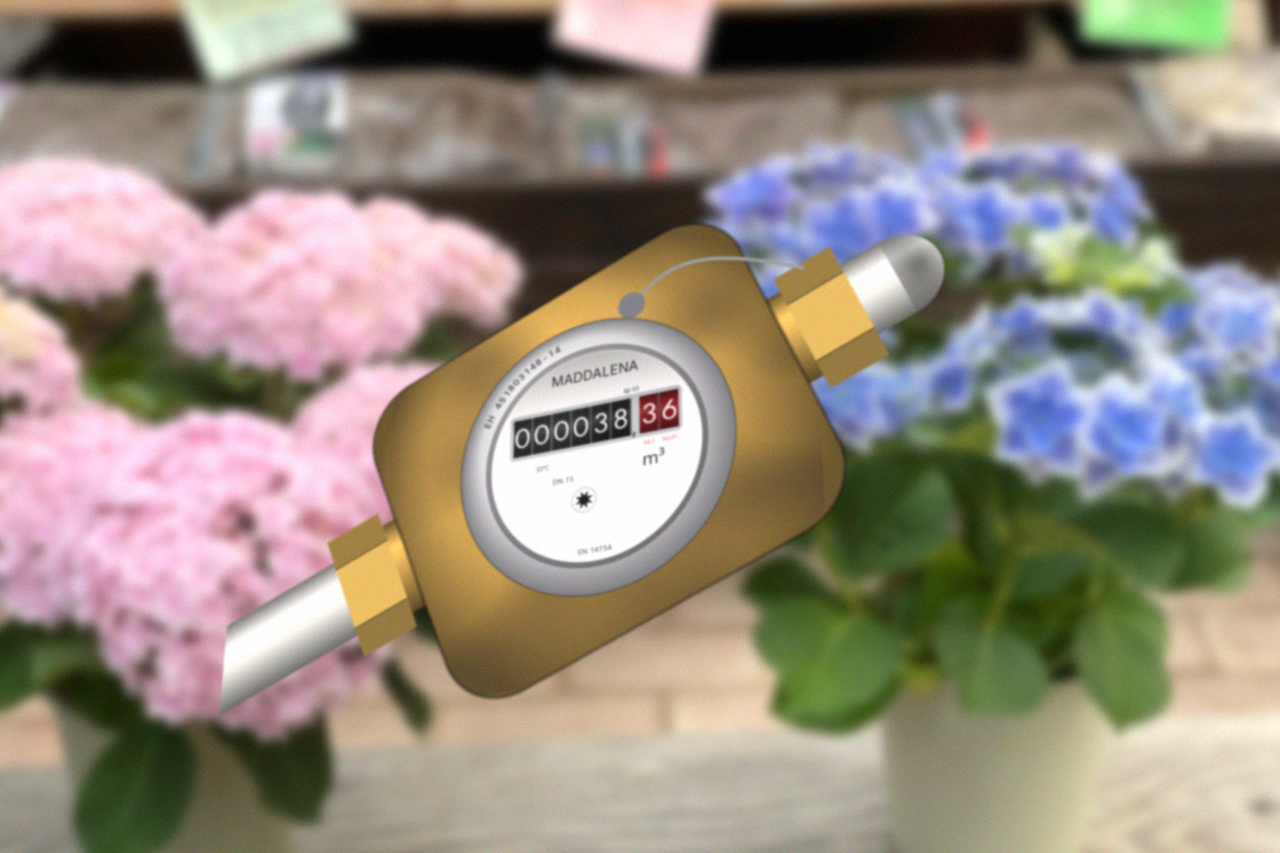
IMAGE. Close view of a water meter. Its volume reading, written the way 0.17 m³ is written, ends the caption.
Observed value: 38.36 m³
